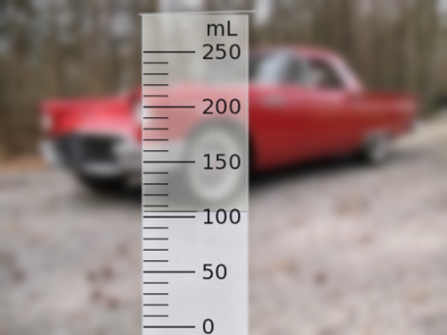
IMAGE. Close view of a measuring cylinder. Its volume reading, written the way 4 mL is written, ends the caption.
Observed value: 105 mL
